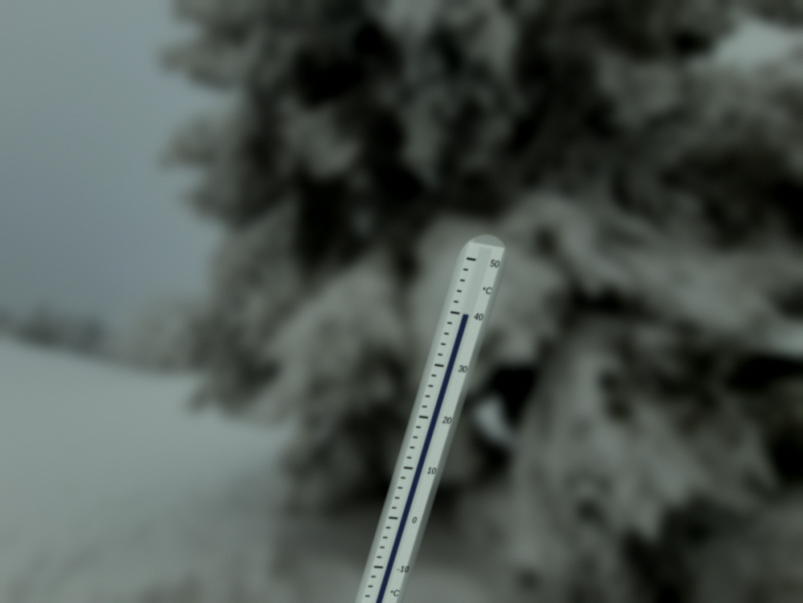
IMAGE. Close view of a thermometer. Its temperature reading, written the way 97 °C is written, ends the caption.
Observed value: 40 °C
